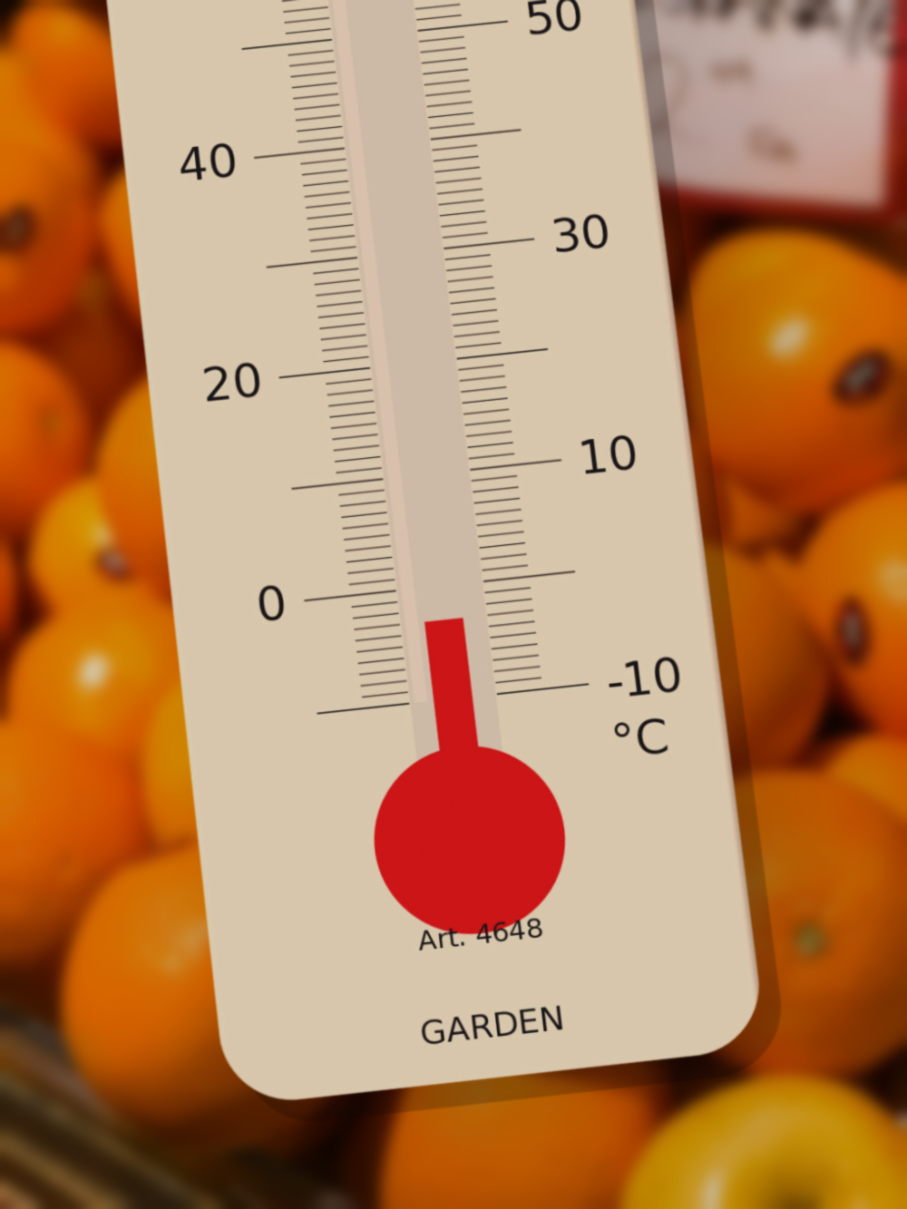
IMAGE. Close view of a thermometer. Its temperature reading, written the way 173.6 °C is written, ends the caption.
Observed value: -3 °C
